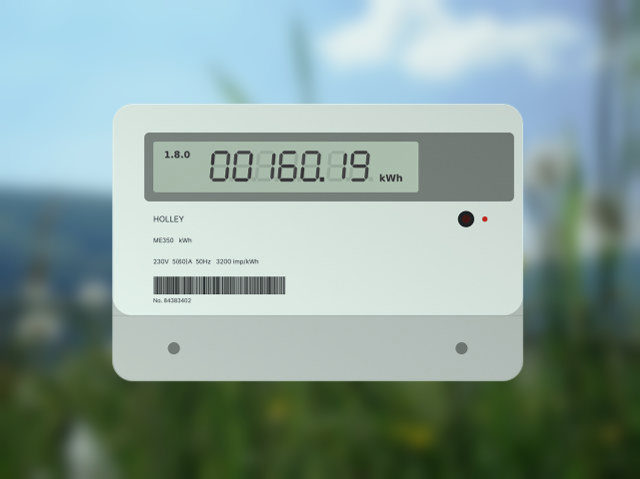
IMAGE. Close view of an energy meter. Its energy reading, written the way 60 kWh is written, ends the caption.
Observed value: 160.19 kWh
